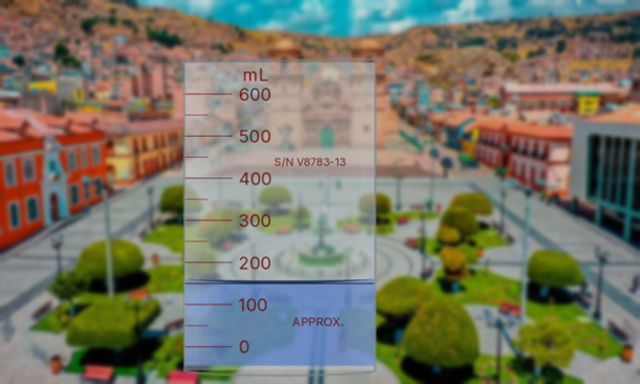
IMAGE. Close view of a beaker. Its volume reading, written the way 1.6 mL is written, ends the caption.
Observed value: 150 mL
